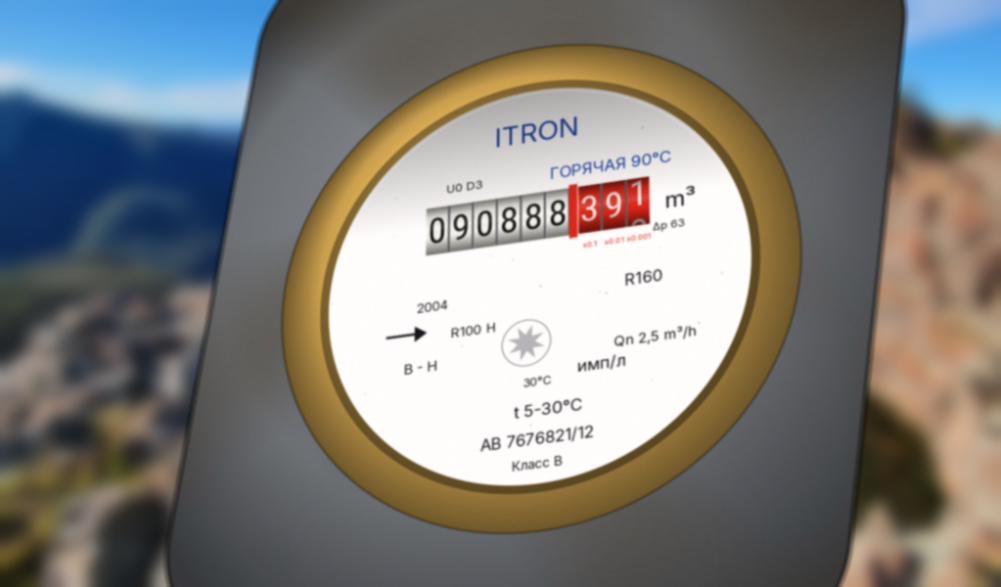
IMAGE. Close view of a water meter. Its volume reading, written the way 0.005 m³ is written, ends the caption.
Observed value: 90888.391 m³
